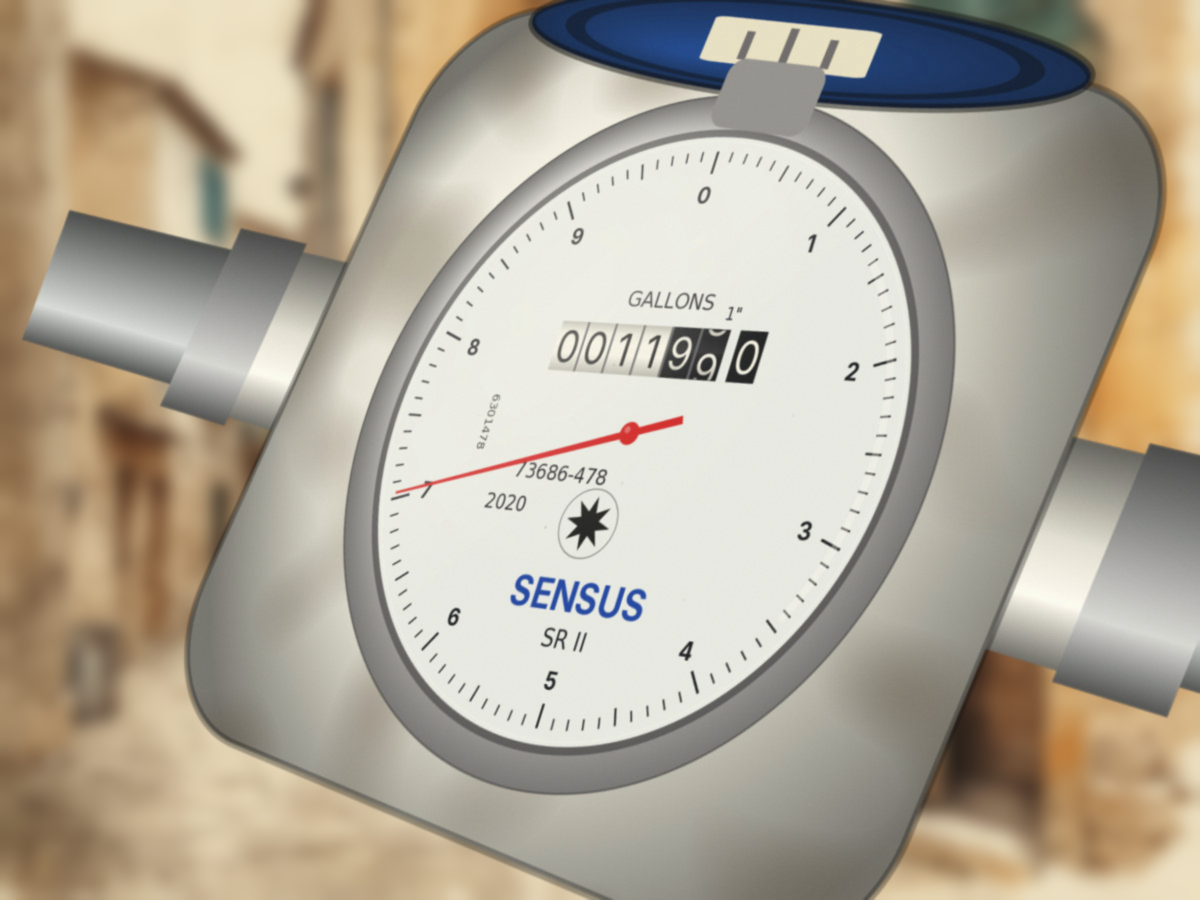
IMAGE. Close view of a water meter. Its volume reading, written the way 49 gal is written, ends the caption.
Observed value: 11987.0 gal
